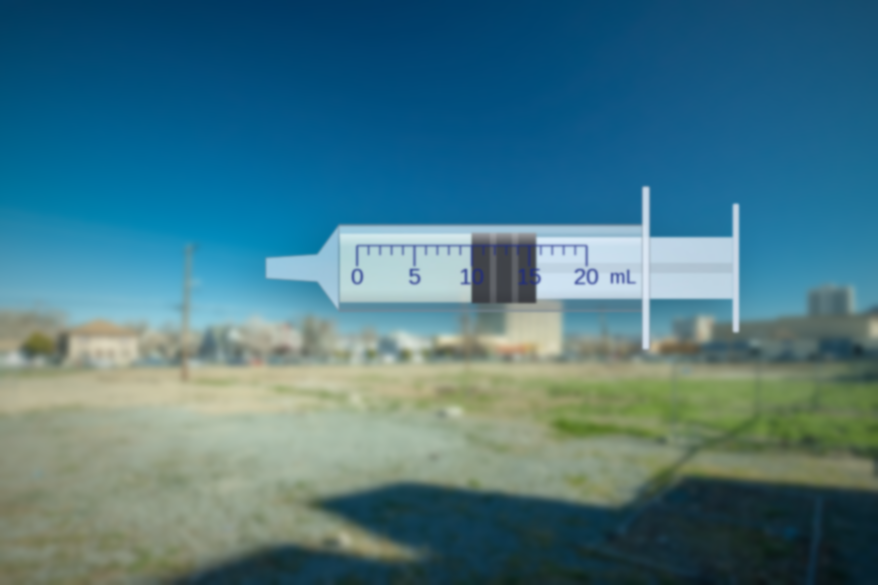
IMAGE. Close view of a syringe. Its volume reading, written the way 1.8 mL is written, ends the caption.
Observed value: 10 mL
